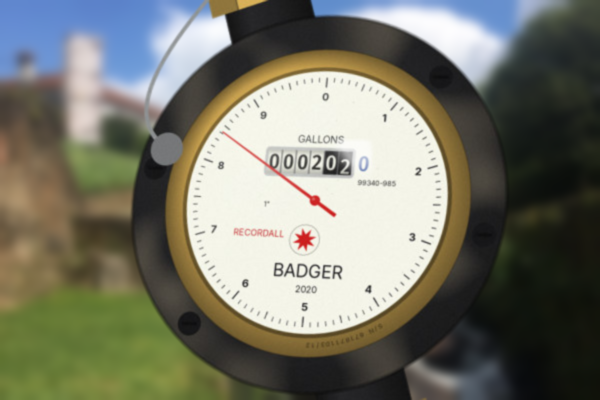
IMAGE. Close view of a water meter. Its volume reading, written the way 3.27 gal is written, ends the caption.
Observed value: 2018.4 gal
